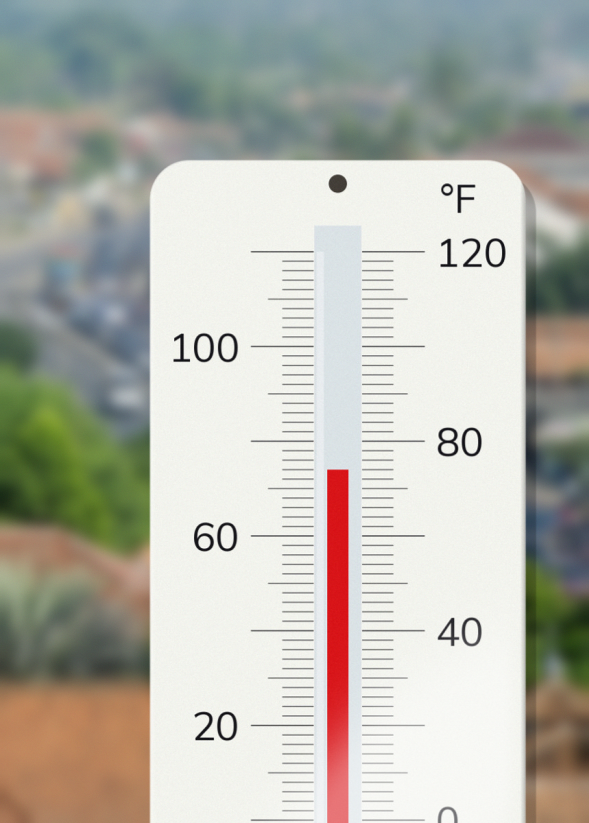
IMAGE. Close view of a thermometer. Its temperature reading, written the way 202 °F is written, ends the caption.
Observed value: 74 °F
